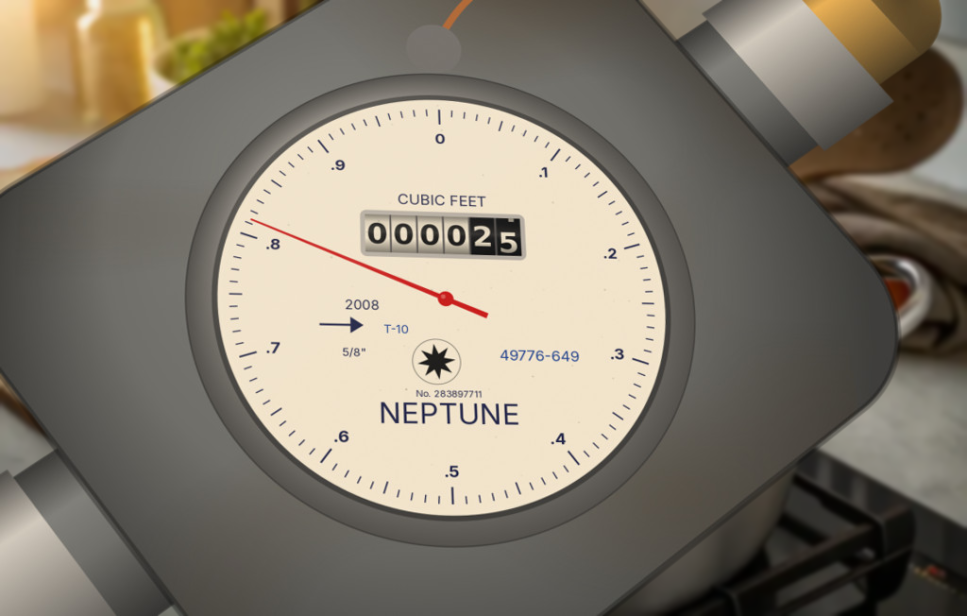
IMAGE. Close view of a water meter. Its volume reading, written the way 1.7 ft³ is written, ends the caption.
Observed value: 24.81 ft³
